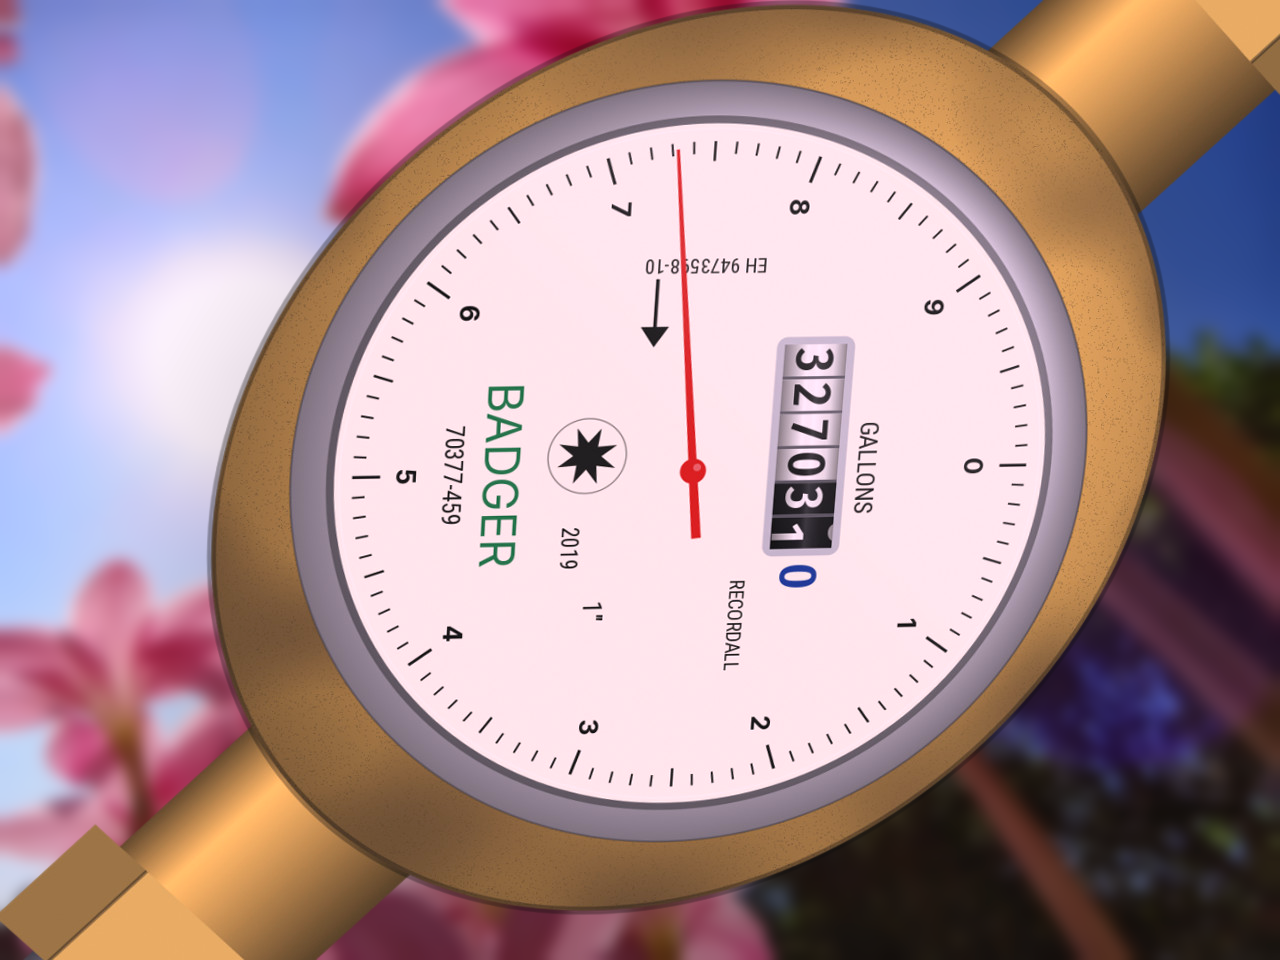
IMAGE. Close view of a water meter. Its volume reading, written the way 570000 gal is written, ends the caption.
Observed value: 3270307.3 gal
